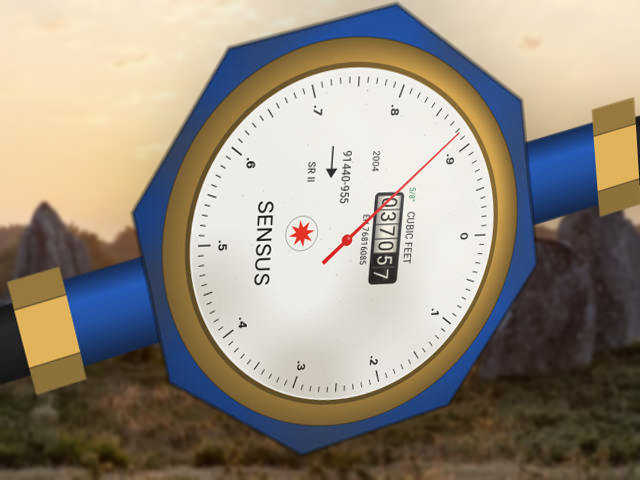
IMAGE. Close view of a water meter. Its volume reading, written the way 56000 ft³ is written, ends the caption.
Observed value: 37056.88 ft³
